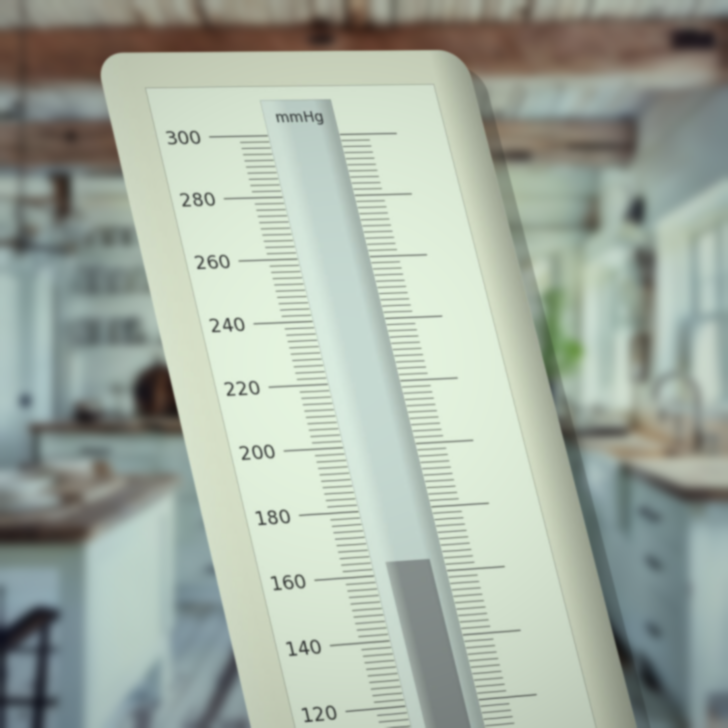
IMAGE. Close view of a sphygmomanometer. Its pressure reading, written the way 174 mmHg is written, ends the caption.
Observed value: 164 mmHg
